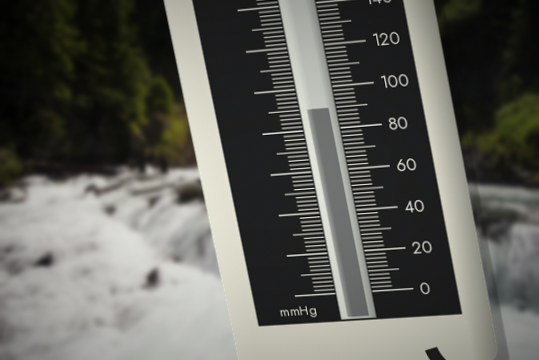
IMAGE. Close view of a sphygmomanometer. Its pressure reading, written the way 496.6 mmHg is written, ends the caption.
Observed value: 90 mmHg
